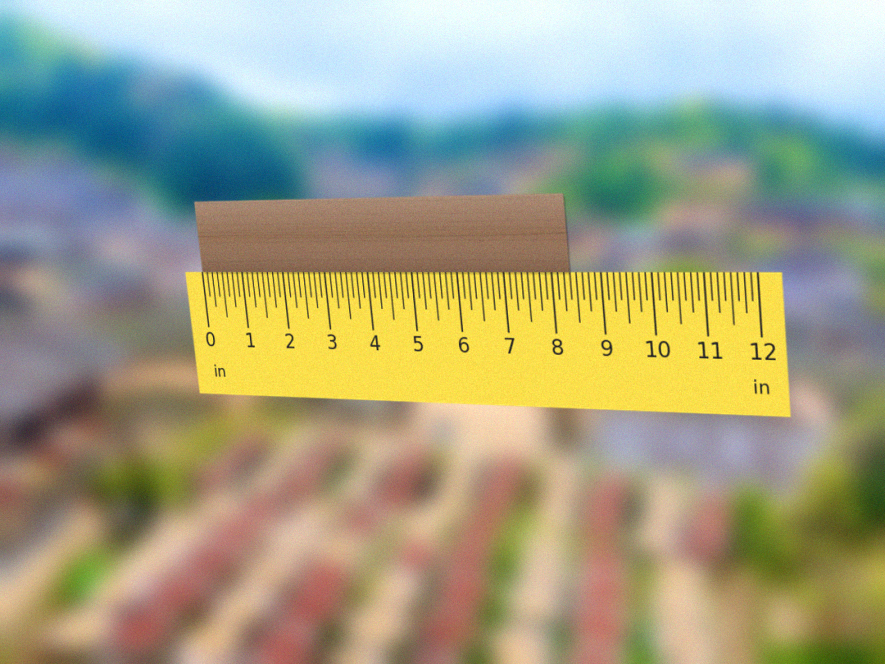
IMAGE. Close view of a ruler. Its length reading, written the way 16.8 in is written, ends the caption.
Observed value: 8.375 in
